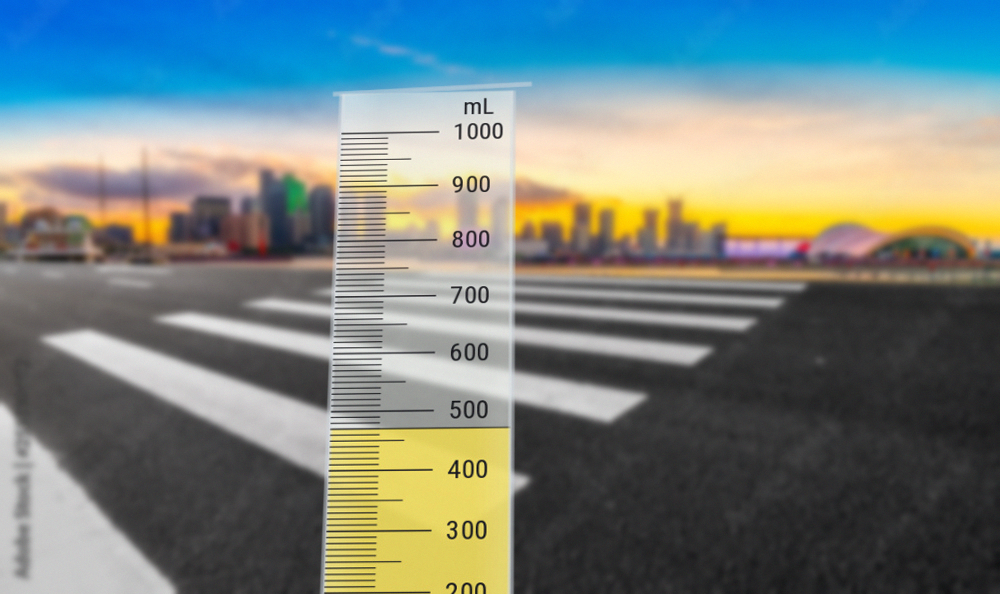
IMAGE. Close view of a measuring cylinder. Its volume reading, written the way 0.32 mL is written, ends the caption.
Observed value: 470 mL
